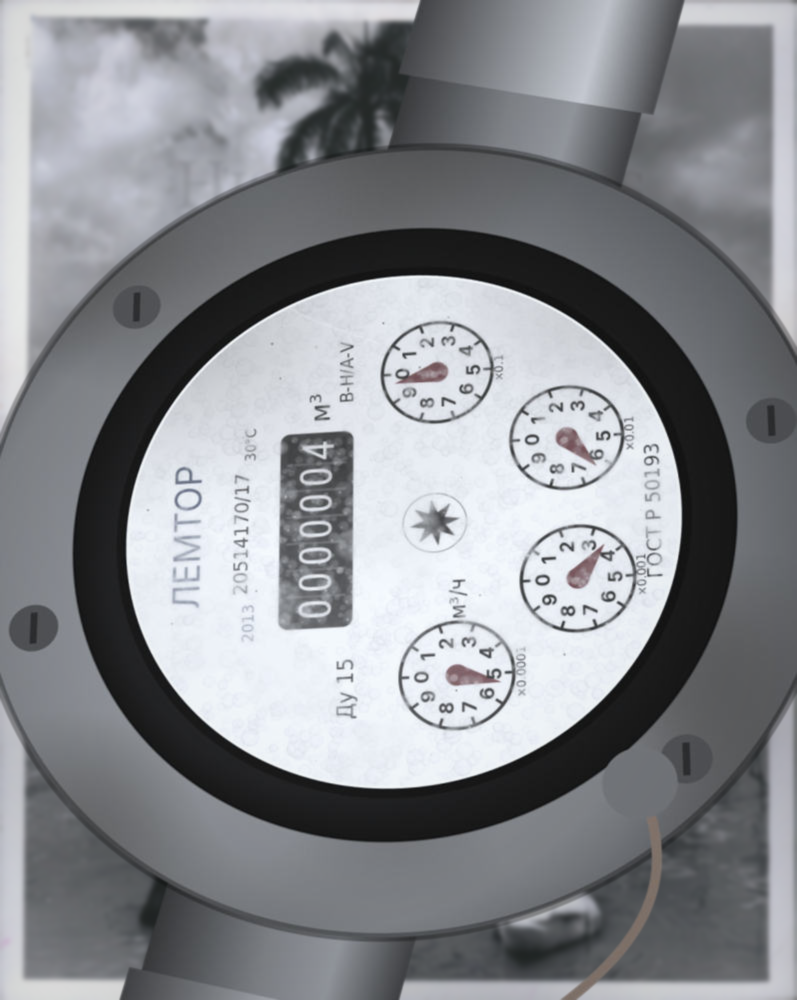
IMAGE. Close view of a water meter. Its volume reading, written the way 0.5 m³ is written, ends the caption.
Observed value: 3.9635 m³
